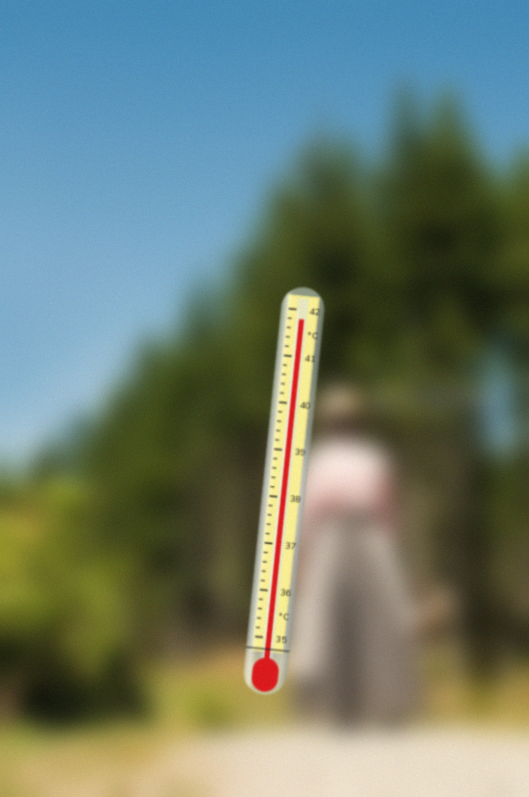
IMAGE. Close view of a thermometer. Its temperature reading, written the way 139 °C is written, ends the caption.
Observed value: 41.8 °C
